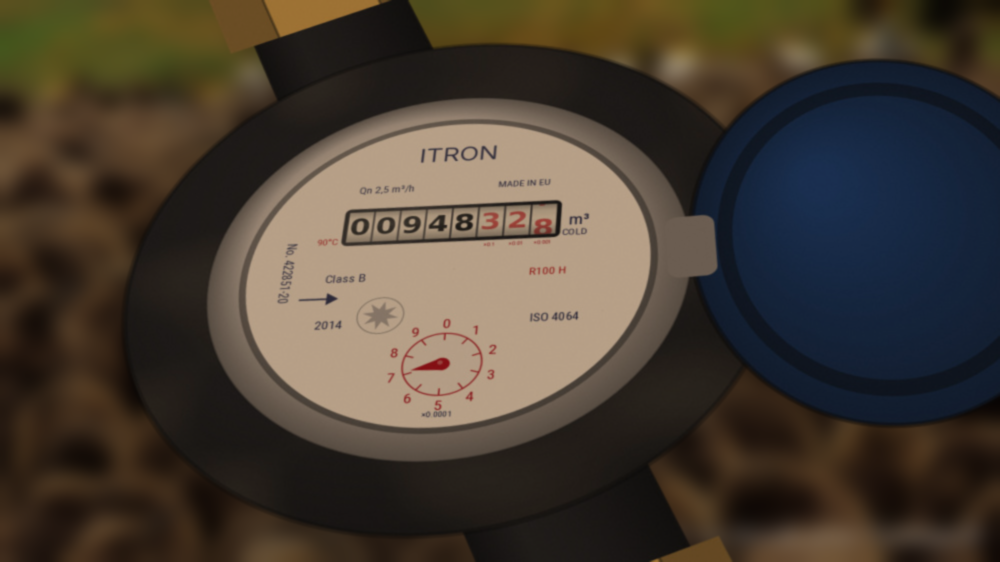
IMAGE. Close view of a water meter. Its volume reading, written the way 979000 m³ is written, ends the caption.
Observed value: 948.3277 m³
